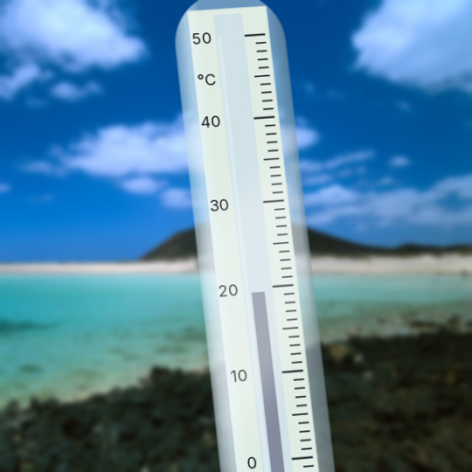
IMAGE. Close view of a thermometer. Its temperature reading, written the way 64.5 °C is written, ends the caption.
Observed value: 19.5 °C
